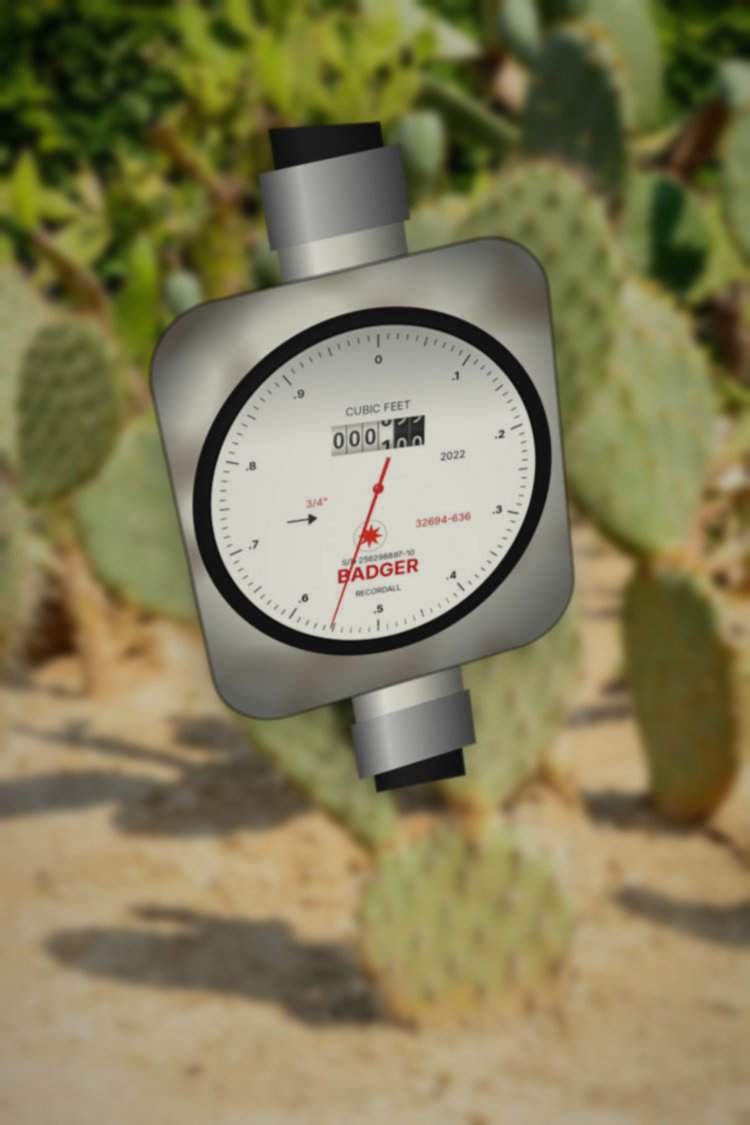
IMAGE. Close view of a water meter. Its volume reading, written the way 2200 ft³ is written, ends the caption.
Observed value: 99.55 ft³
